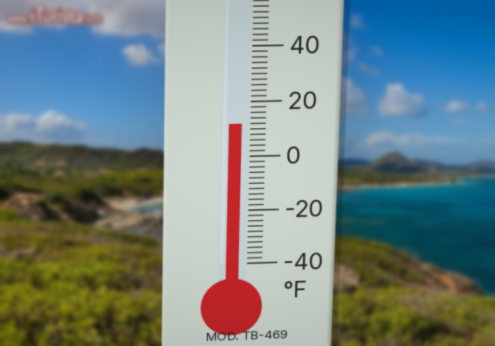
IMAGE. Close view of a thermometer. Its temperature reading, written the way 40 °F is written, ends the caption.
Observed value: 12 °F
